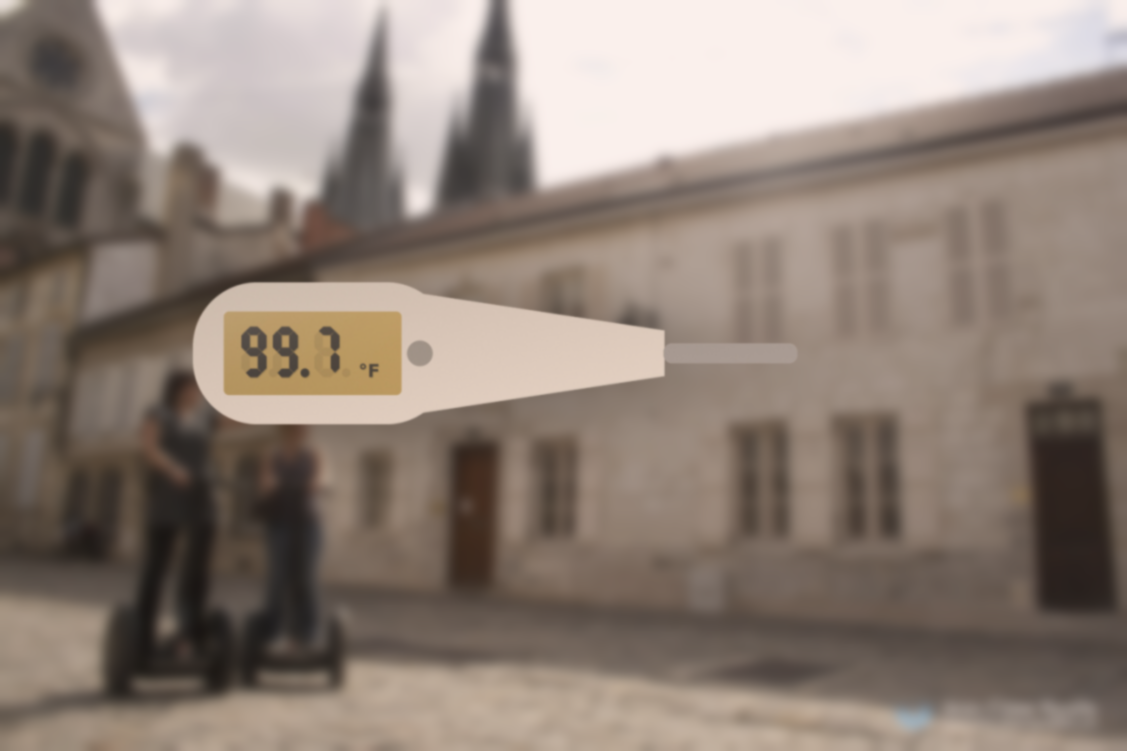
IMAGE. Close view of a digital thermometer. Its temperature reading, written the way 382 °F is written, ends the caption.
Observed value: 99.7 °F
